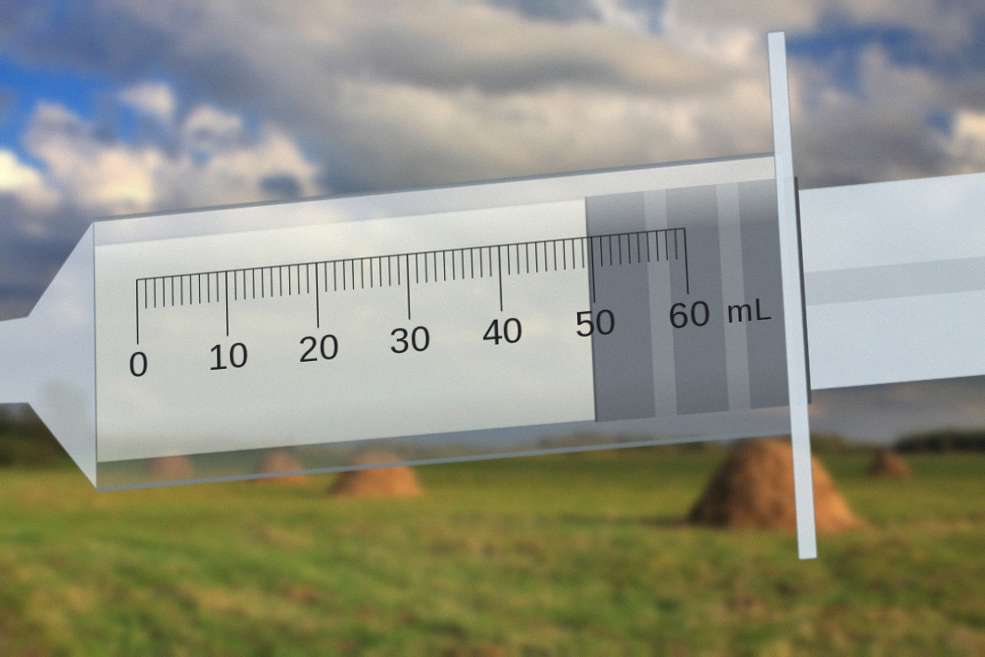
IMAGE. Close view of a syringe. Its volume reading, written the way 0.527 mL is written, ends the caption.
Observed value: 49.5 mL
